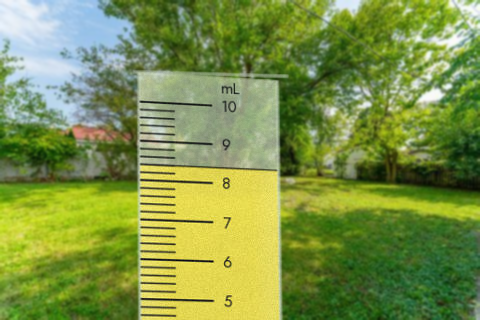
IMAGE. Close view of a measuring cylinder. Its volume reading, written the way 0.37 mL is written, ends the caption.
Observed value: 8.4 mL
